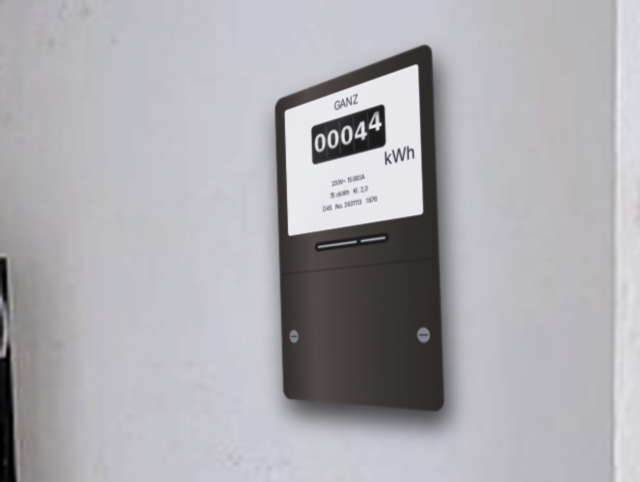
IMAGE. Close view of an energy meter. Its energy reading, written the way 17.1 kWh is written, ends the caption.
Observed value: 44 kWh
